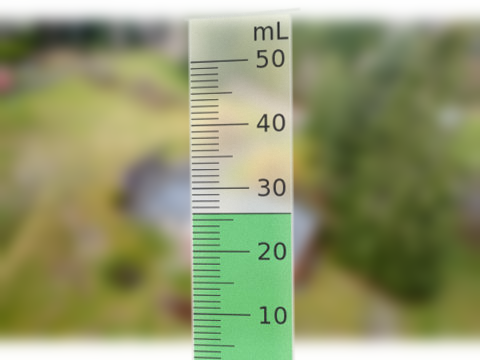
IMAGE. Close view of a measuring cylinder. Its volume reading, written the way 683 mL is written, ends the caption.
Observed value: 26 mL
